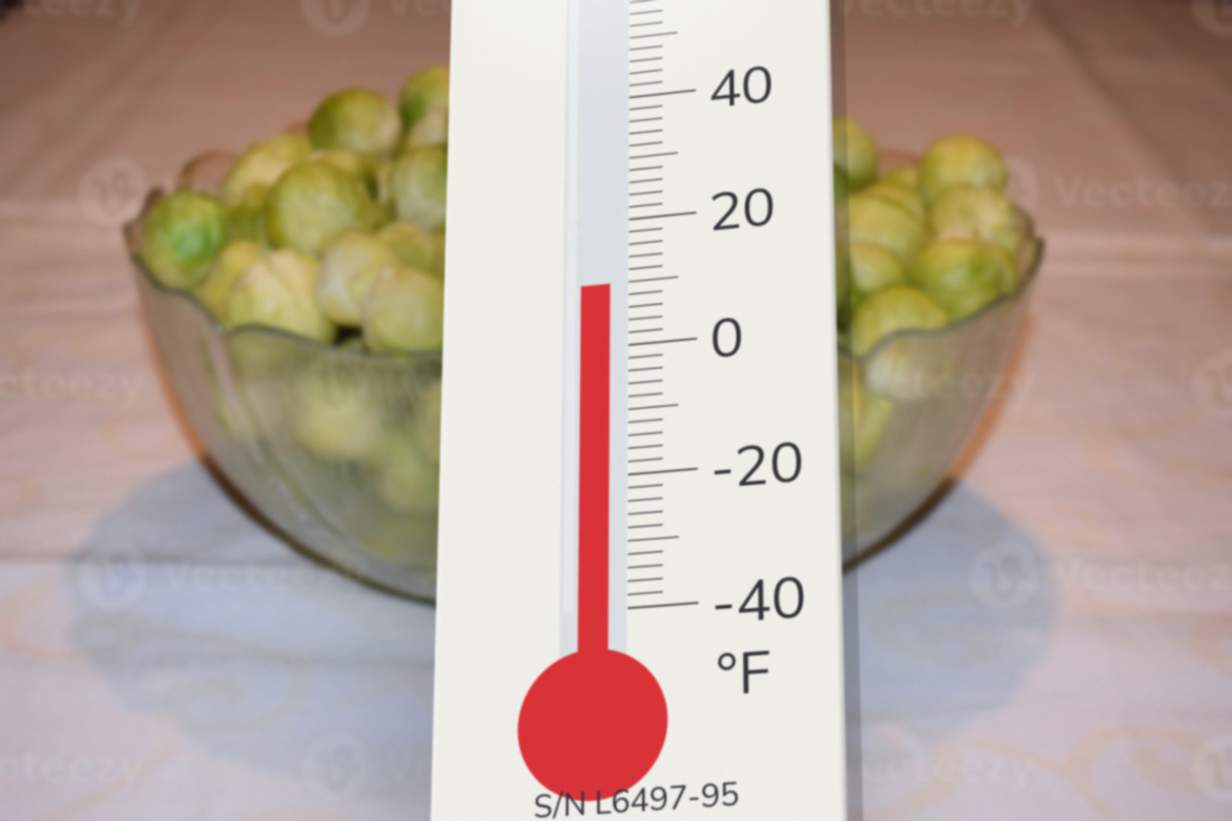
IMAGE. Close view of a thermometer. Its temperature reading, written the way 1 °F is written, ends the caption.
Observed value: 10 °F
